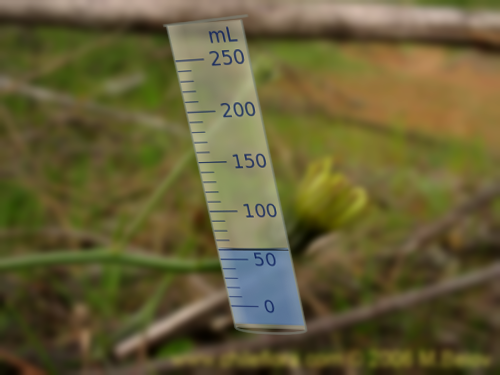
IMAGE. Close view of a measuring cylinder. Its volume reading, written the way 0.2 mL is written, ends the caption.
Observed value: 60 mL
